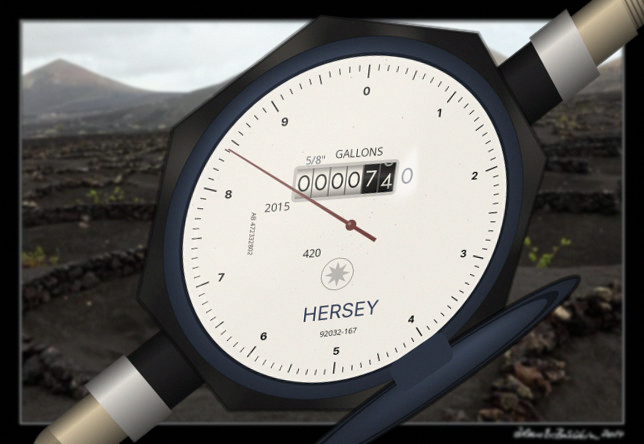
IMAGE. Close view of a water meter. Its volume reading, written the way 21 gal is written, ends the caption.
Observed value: 738.4 gal
